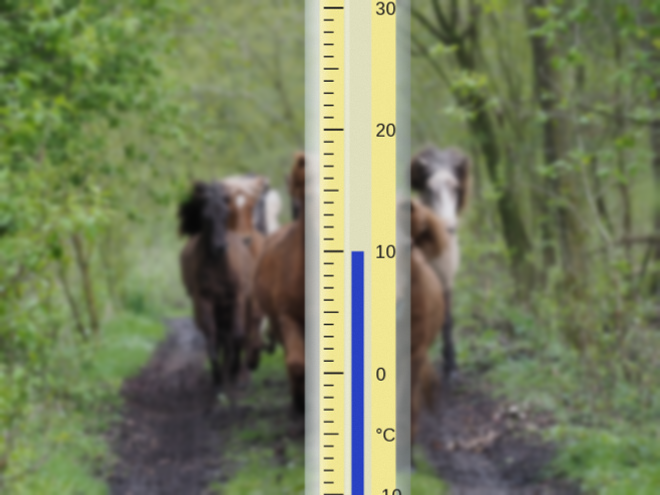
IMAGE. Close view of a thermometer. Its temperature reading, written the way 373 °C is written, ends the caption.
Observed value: 10 °C
